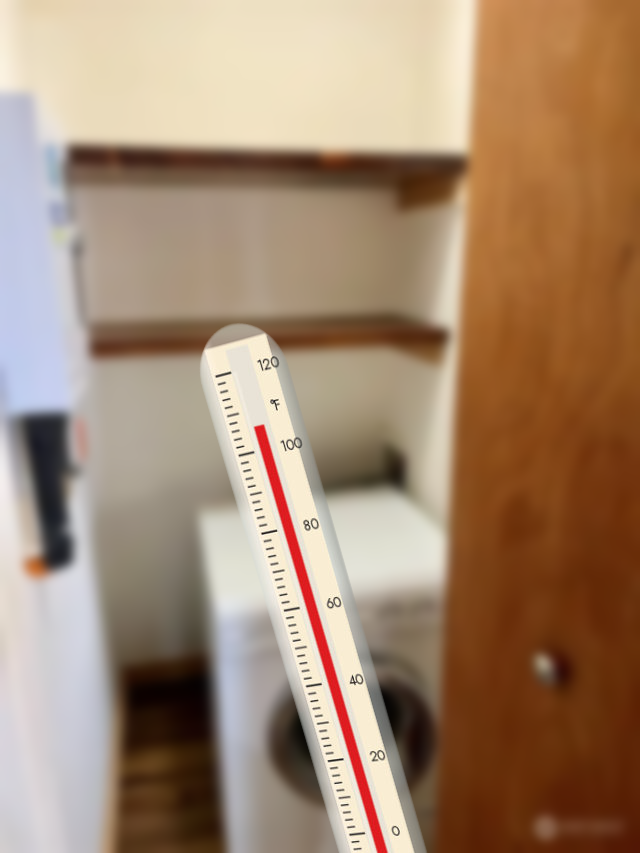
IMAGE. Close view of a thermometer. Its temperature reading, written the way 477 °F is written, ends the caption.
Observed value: 106 °F
